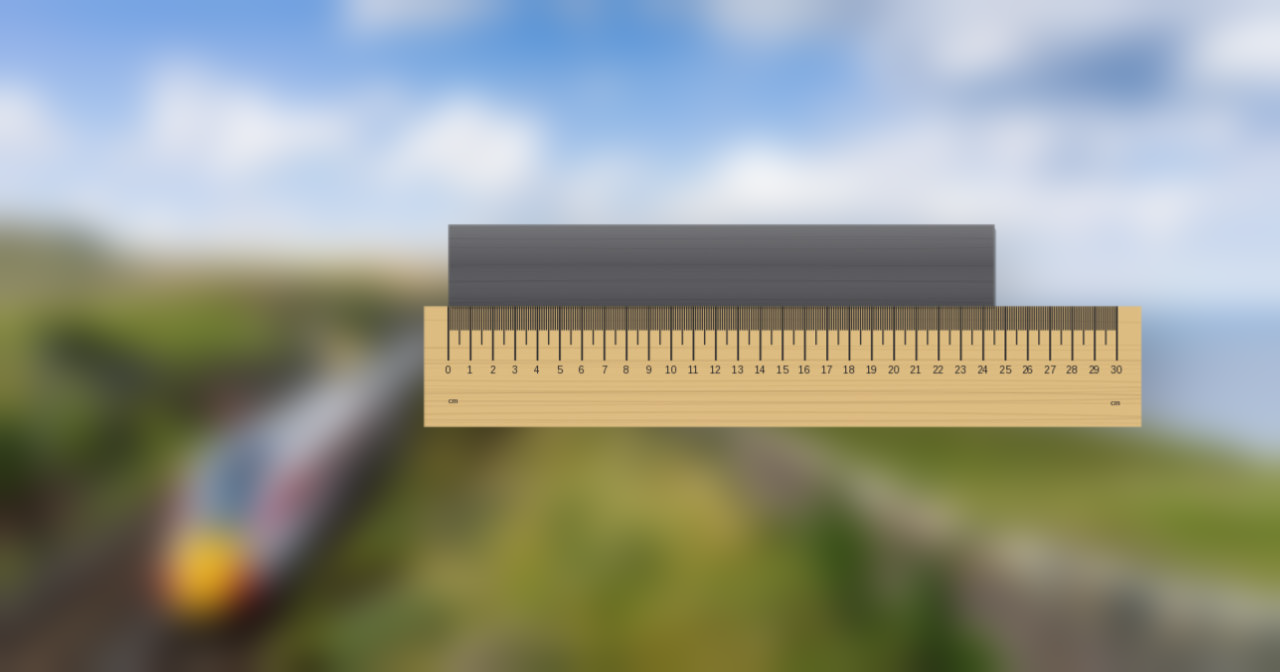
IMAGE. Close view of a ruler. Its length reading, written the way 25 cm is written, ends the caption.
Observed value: 24.5 cm
